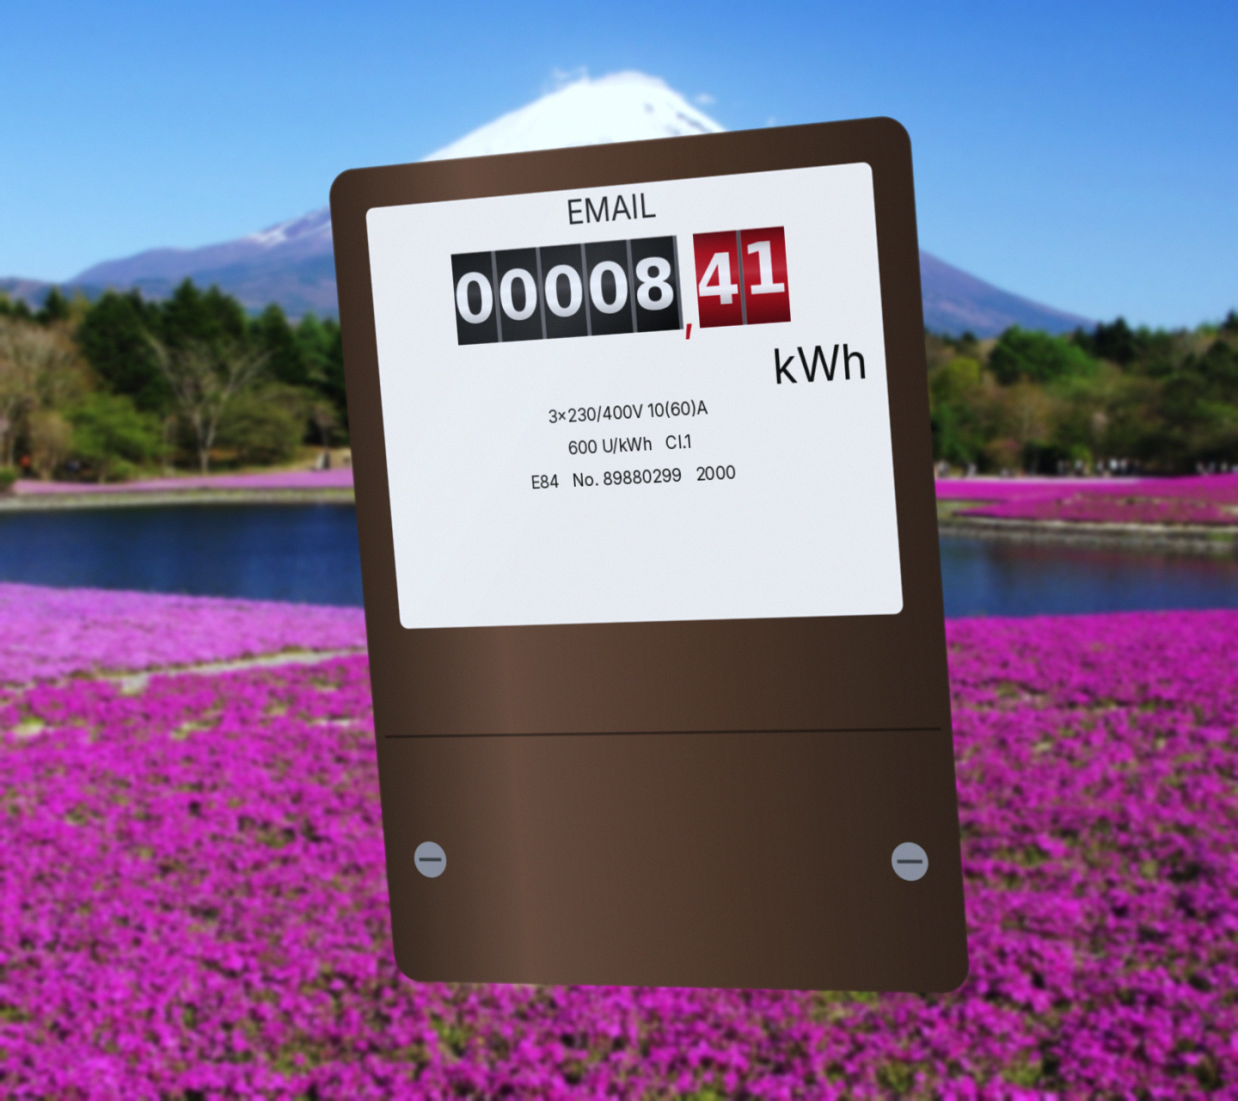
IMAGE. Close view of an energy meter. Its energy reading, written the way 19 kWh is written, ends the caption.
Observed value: 8.41 kWh
